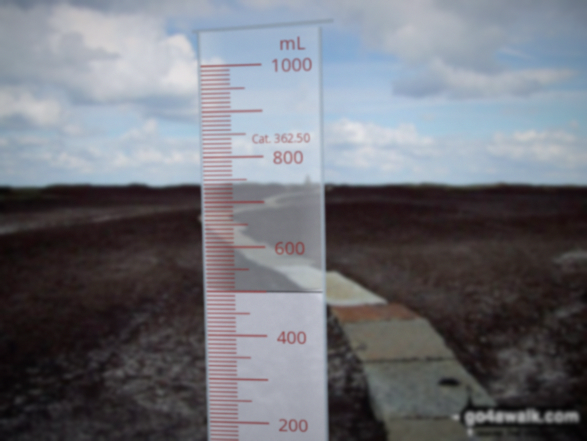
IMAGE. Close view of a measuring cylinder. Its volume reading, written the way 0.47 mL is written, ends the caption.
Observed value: 500 mL
